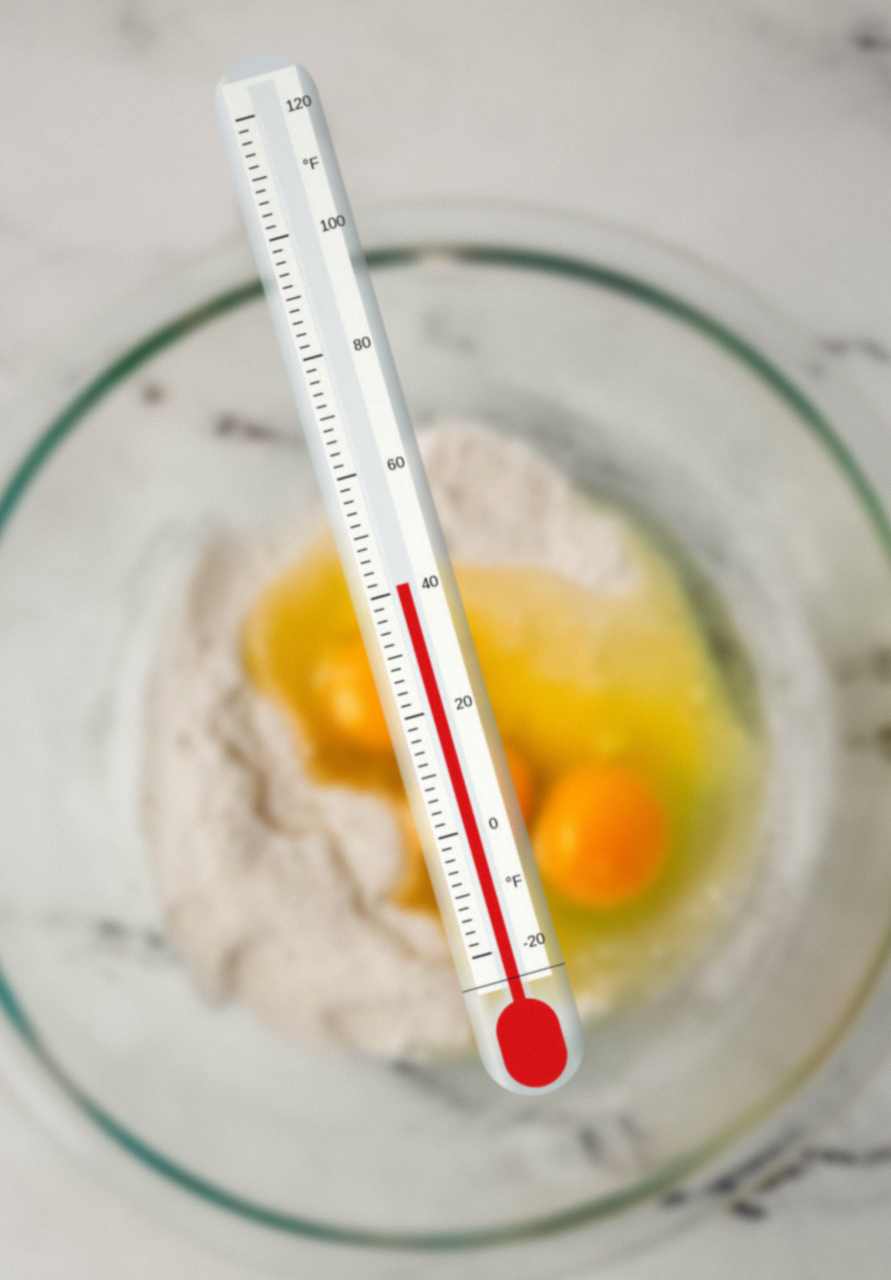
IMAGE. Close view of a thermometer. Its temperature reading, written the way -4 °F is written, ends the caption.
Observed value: 41 °F
